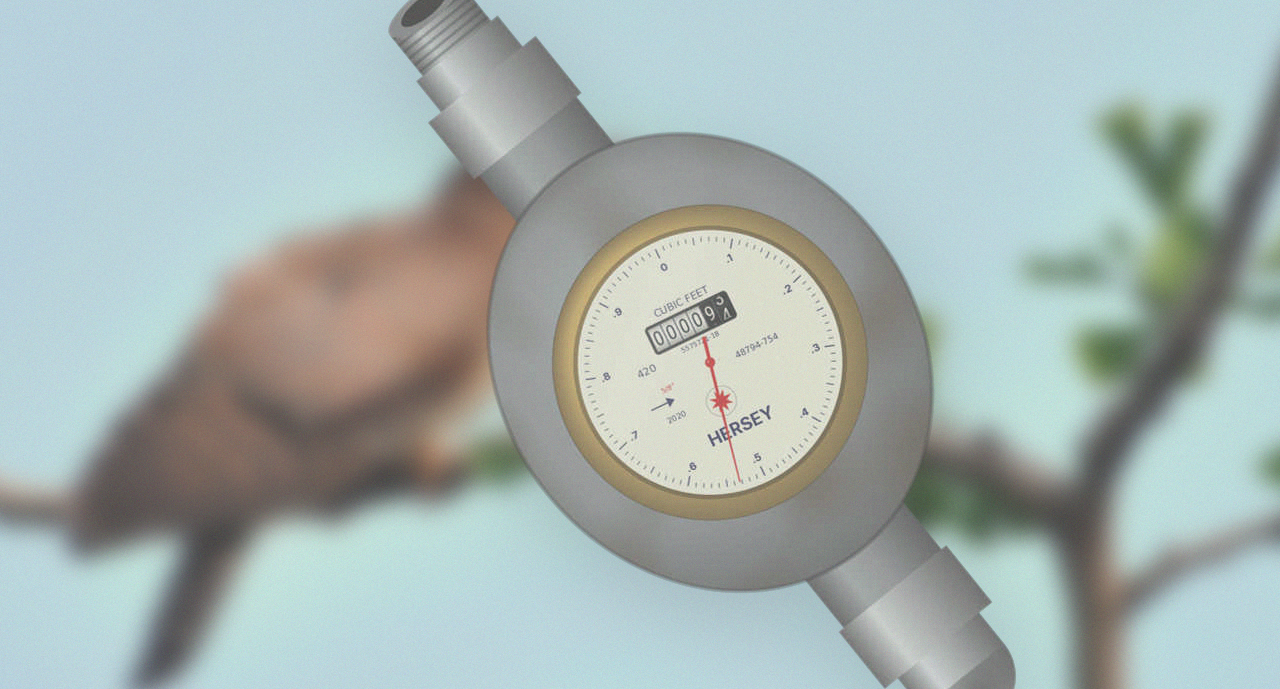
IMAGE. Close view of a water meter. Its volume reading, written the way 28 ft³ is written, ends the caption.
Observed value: 93.53 ft³
